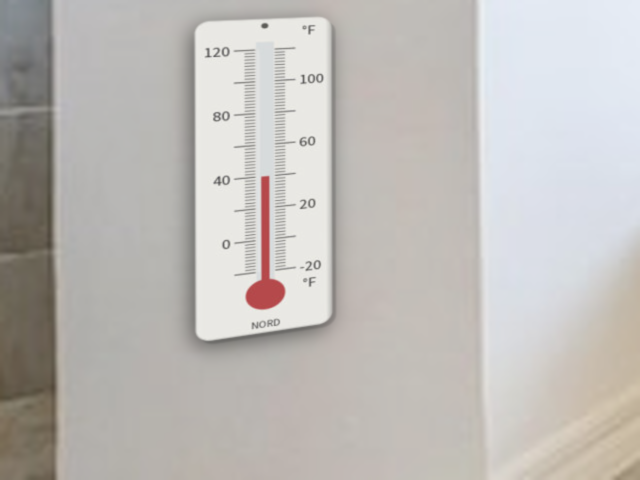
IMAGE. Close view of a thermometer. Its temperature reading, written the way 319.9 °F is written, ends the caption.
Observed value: 40 °F
